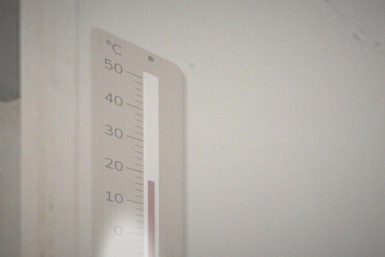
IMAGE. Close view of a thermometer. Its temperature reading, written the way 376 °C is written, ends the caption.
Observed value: 18 °C
